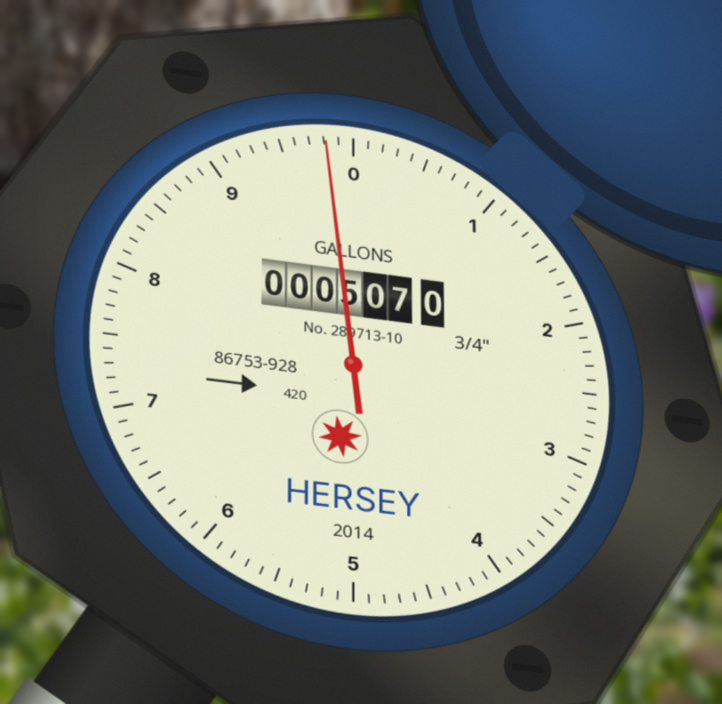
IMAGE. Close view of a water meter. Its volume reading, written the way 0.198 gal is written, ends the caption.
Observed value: 5069.8 gal
